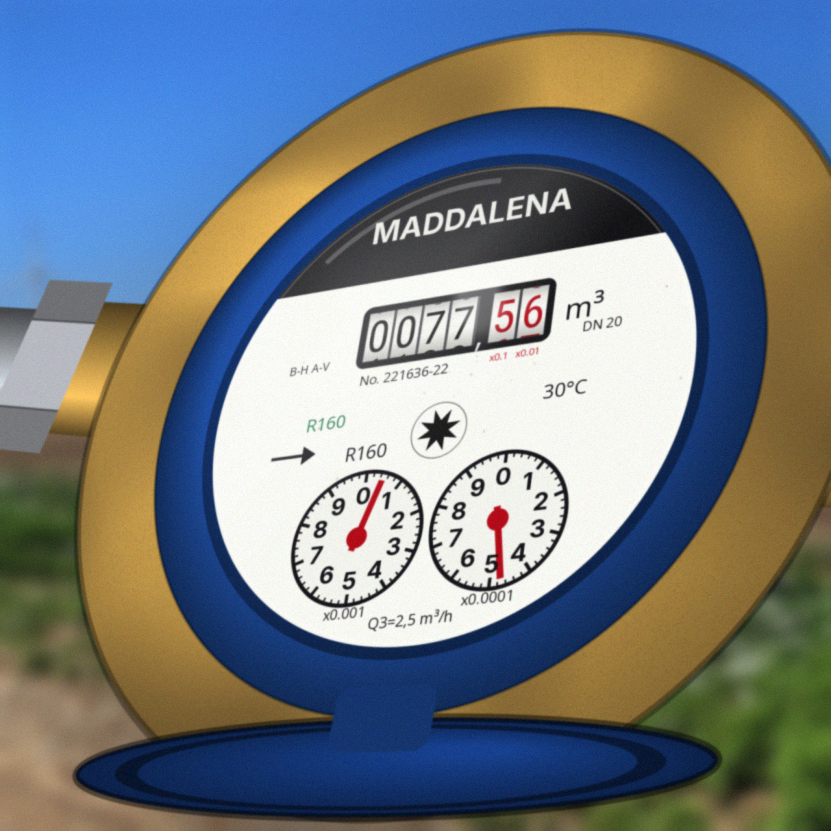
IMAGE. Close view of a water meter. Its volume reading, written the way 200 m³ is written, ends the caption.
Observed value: 77.5604 m³
